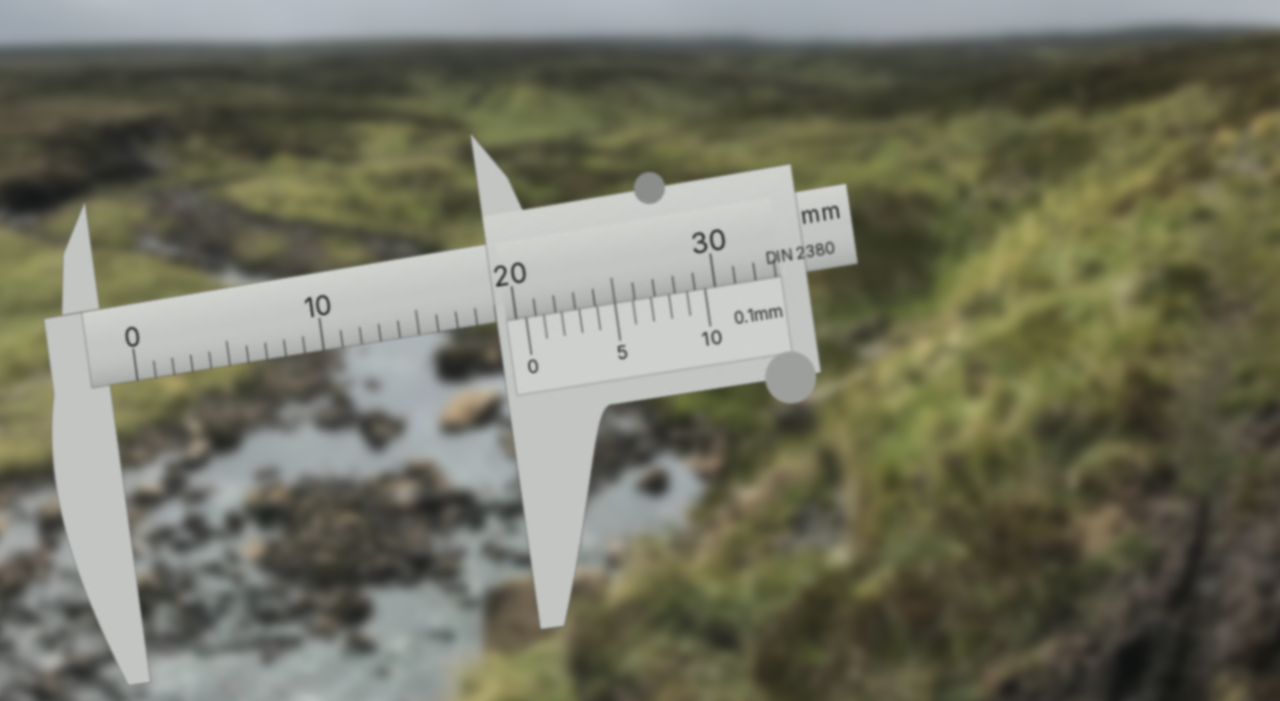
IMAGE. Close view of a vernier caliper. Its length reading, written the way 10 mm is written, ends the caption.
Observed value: 20.5 mm
